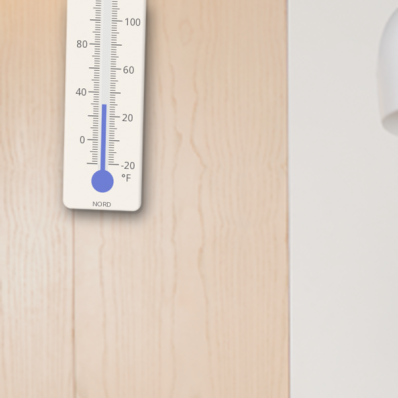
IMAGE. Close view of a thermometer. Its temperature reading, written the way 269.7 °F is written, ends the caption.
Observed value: 30 °F
